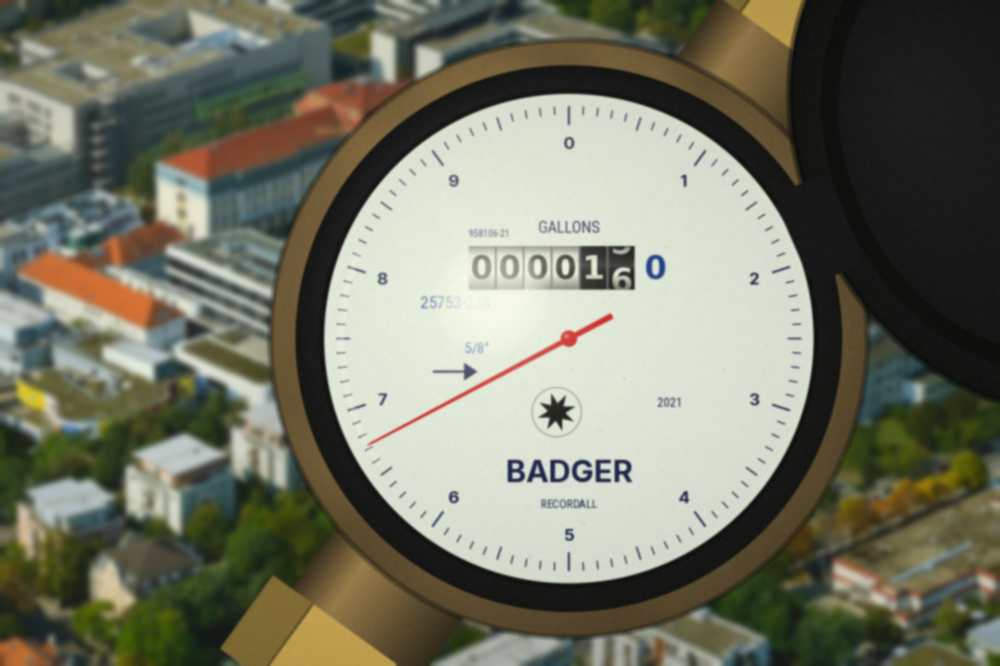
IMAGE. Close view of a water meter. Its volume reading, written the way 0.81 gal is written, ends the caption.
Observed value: 156.7 gal
